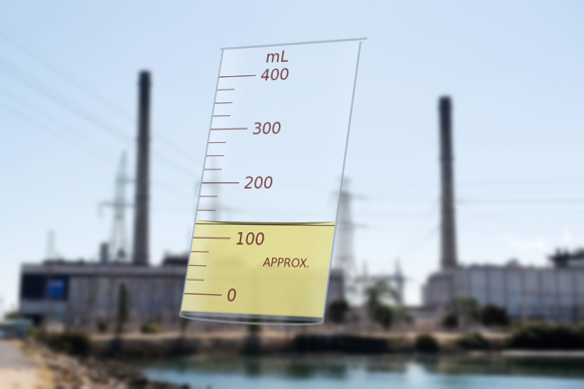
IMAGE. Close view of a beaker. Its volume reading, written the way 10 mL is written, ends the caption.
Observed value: 125 mL
